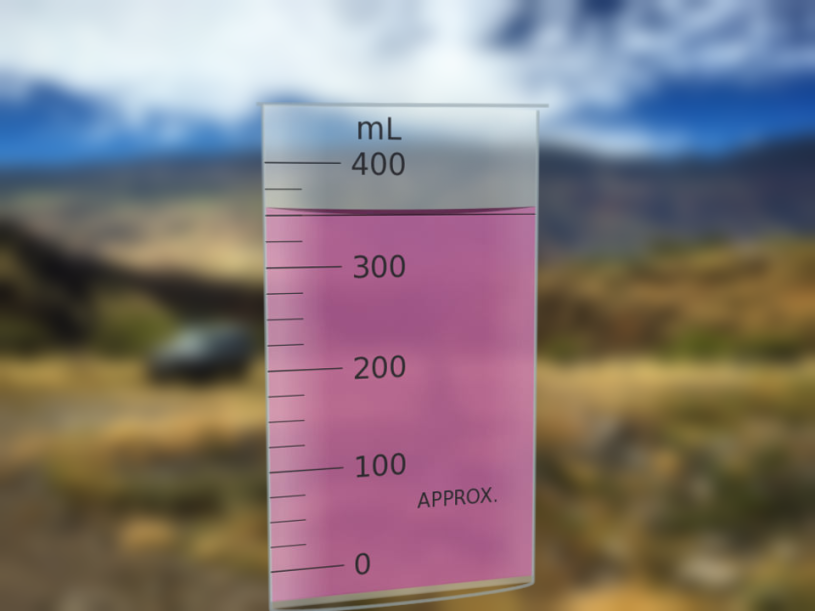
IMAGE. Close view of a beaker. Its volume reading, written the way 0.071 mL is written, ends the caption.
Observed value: 350 mL
